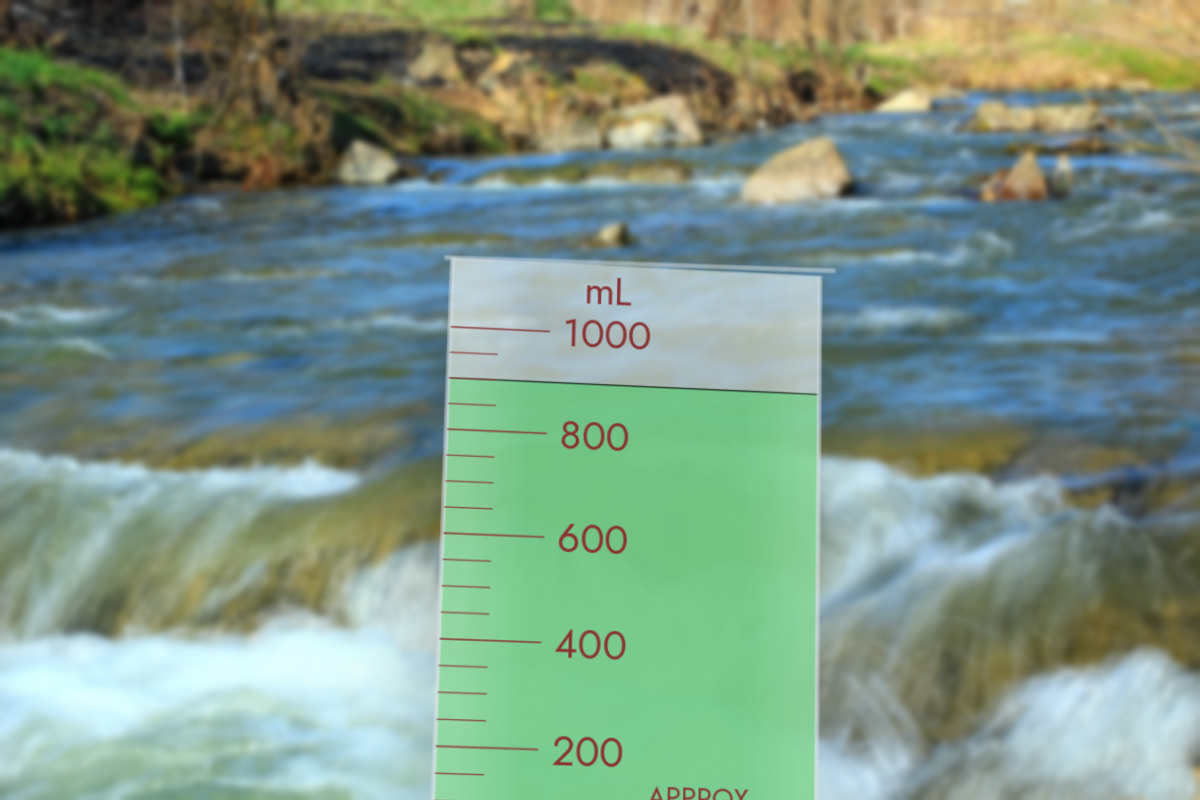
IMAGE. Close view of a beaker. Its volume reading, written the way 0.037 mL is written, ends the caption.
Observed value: 900 mL
